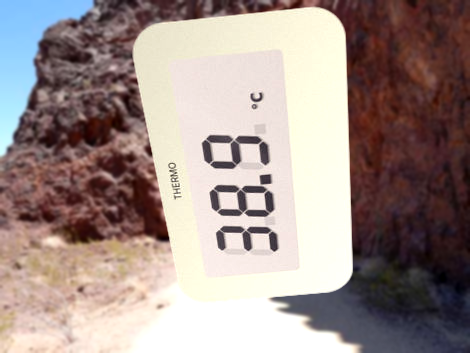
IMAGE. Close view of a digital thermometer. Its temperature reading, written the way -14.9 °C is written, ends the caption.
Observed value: 38.9 °C
